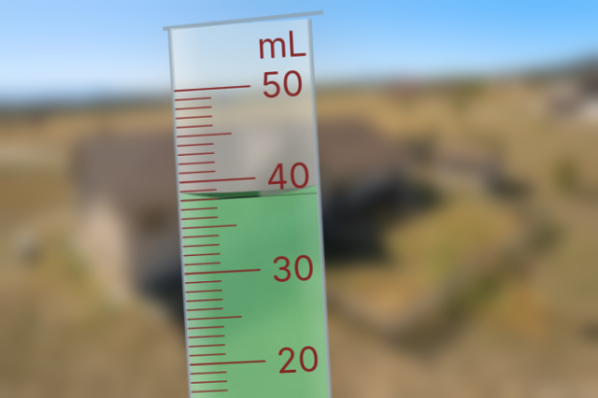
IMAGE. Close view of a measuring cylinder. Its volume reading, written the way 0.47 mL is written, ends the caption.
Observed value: 38 mL
